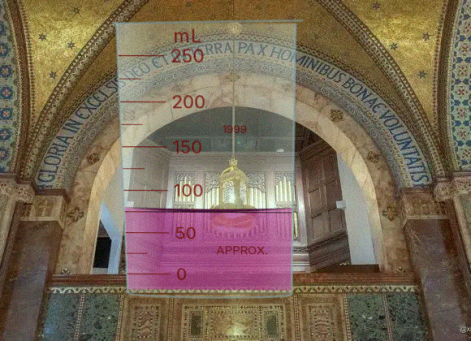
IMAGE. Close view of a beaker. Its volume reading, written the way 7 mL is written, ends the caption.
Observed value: 75 mL
